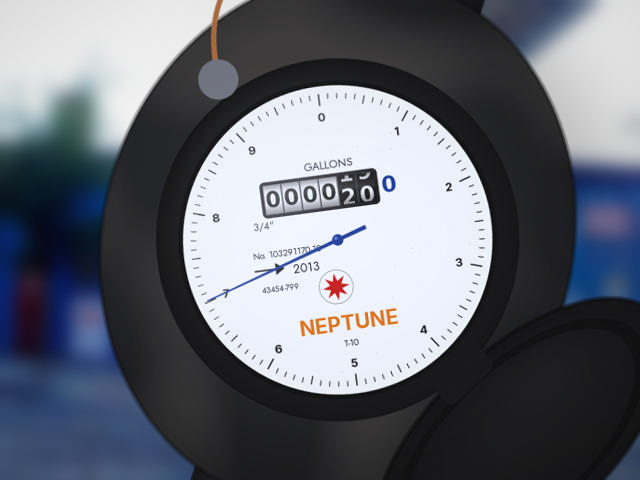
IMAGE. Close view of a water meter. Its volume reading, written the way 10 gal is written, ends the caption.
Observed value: 197.0 gal
